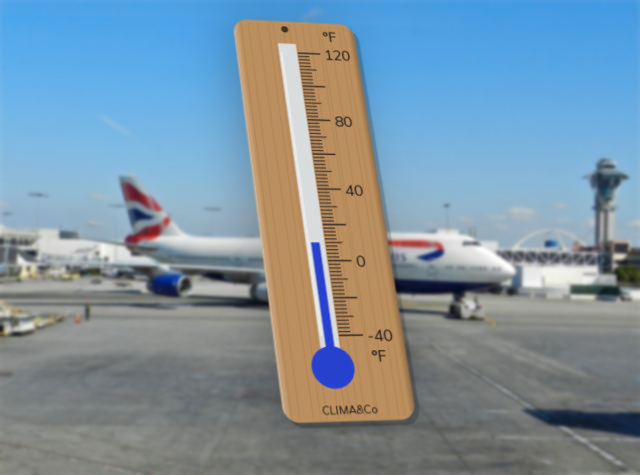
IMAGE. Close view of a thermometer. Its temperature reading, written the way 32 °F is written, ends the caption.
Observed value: 10 °F
